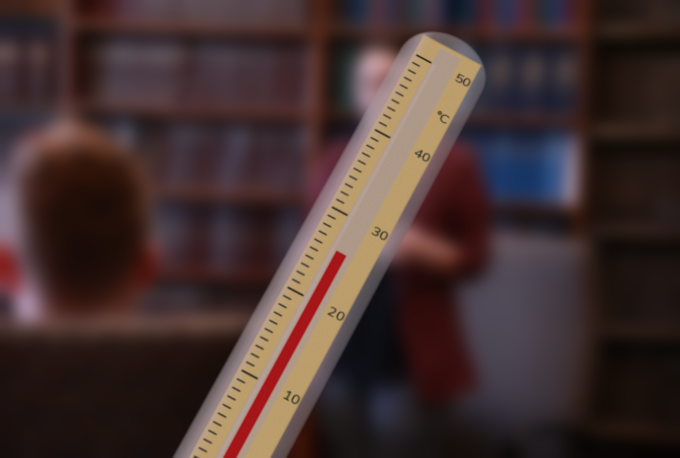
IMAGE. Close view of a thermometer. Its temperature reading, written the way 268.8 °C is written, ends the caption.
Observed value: 26 °C
